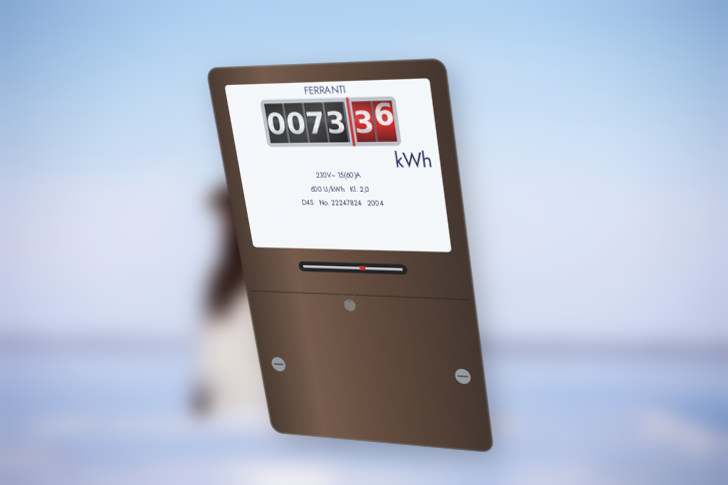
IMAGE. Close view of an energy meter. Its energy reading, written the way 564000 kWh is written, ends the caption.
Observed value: 73.36 kWh
